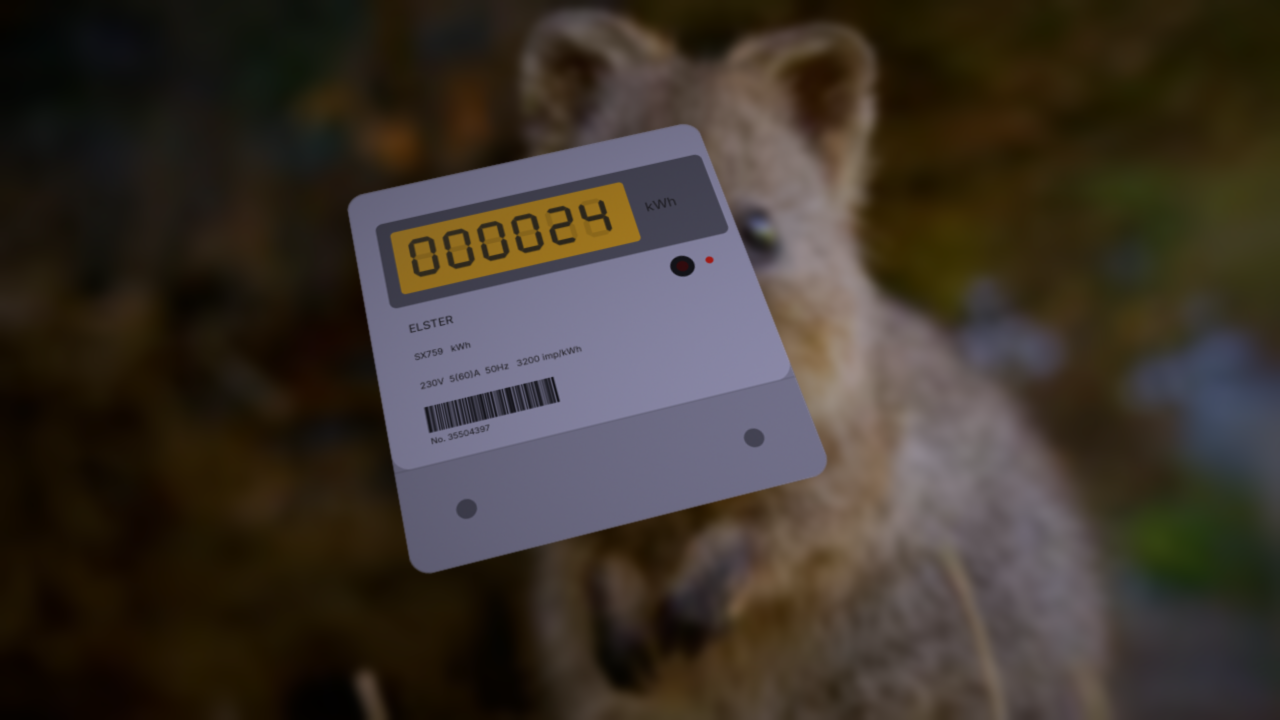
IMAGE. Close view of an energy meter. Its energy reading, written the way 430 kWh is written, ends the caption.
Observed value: 24 kWh
